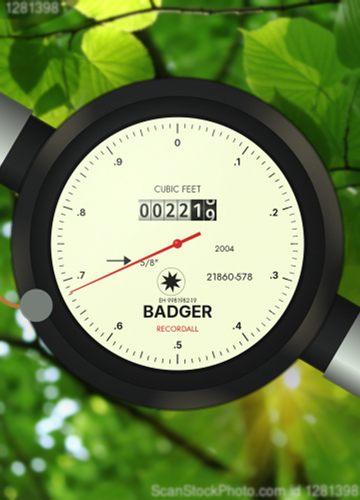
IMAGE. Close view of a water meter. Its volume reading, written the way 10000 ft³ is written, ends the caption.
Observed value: 2218.68 ft³
